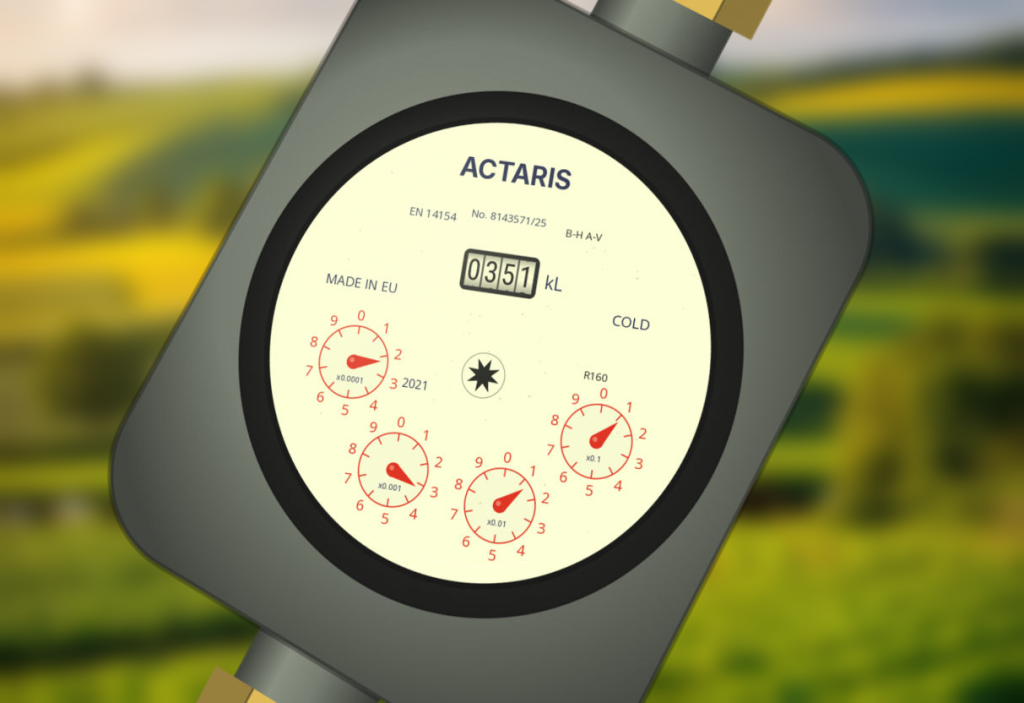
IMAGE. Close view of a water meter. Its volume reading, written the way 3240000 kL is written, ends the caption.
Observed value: 351.1132 kL
